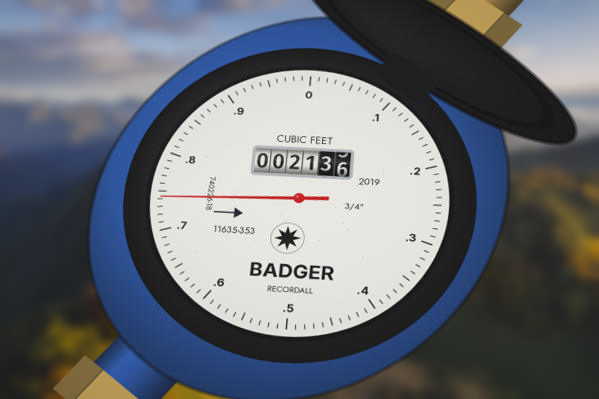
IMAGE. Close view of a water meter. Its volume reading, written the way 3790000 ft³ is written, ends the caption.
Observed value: 2135.74 ft³
